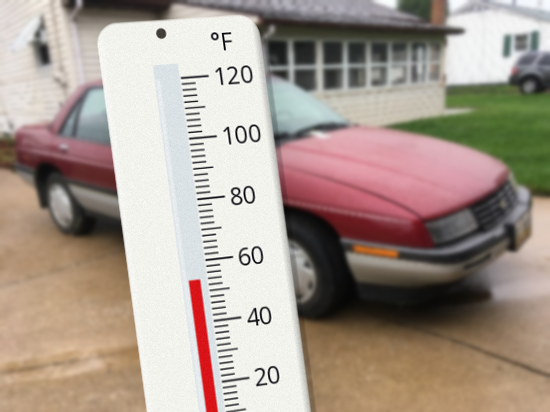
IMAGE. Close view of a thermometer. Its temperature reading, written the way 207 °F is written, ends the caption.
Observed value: 54 °F
